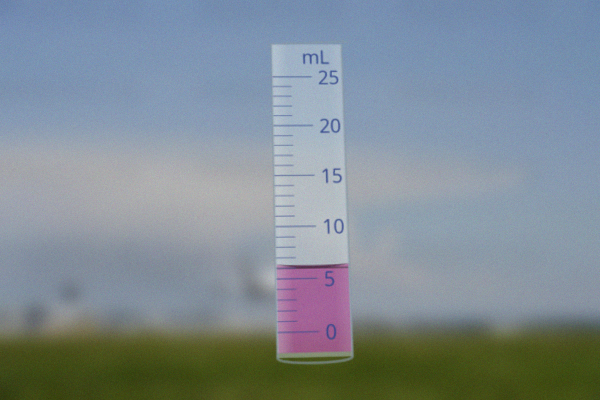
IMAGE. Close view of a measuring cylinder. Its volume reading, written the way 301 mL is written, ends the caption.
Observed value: 6 mL
